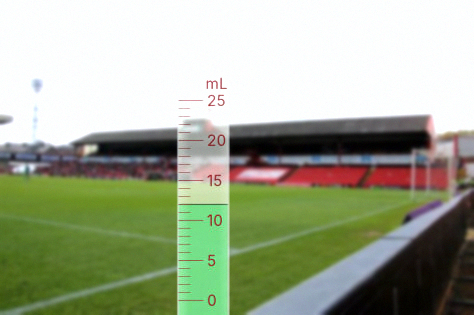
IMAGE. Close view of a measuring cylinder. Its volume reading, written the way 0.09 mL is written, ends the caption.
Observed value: 12 mL
